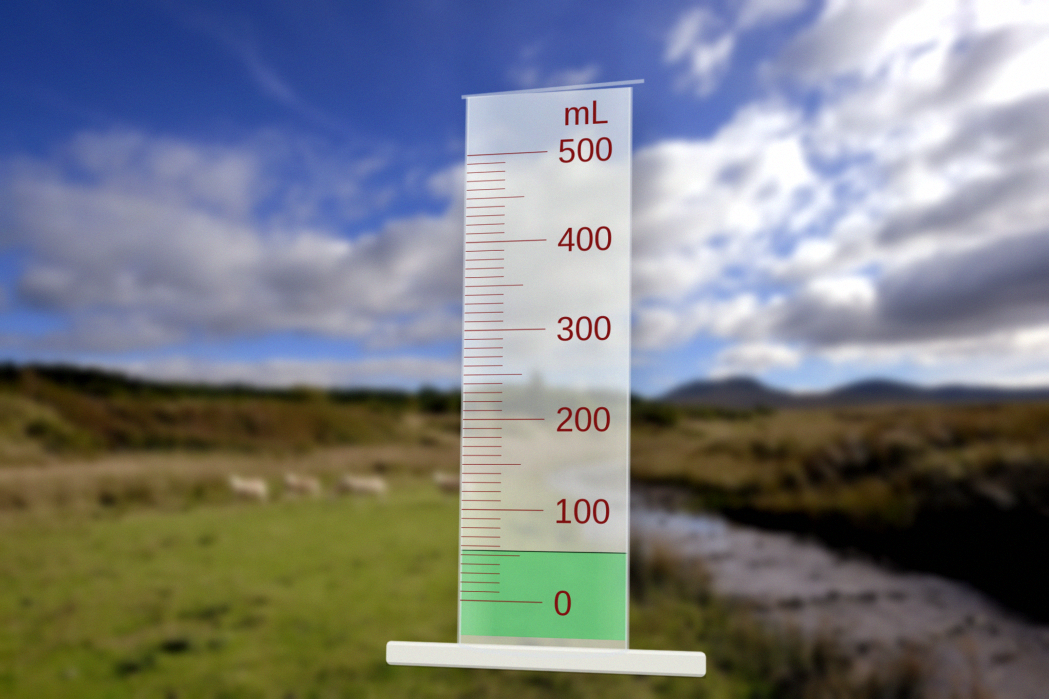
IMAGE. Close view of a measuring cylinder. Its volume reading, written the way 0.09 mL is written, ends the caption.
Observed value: 55 mL
